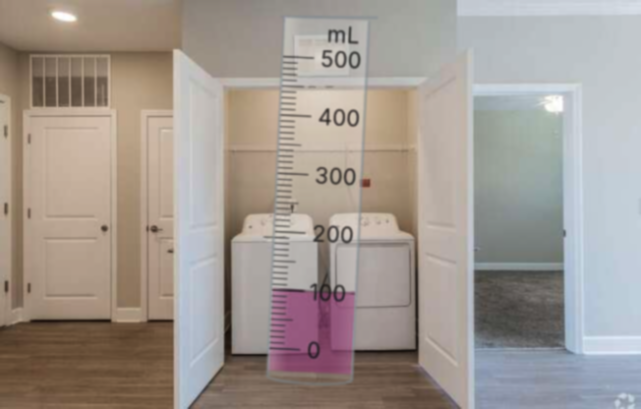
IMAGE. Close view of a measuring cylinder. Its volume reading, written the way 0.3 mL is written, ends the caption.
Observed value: 100 mL
